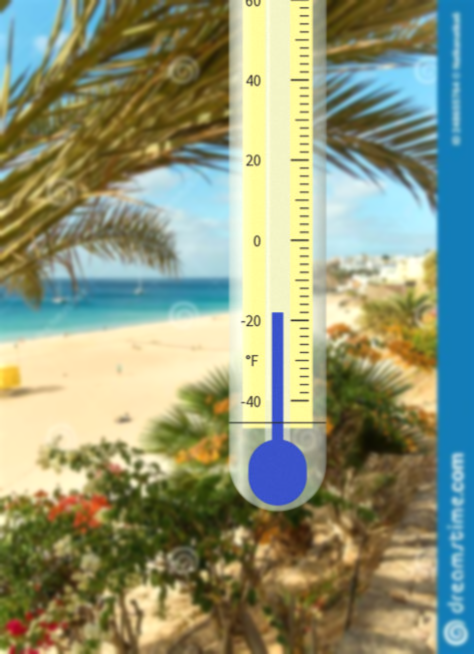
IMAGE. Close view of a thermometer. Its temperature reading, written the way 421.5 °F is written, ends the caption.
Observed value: -18 °F
